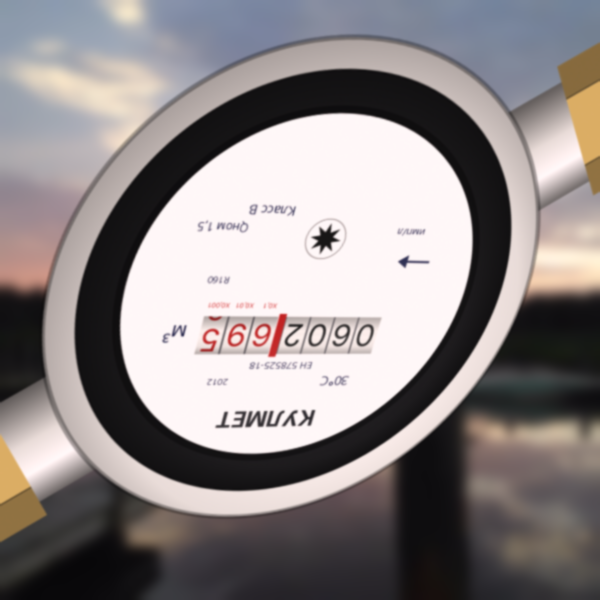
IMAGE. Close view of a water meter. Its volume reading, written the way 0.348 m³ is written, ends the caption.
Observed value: 602.695 m³
